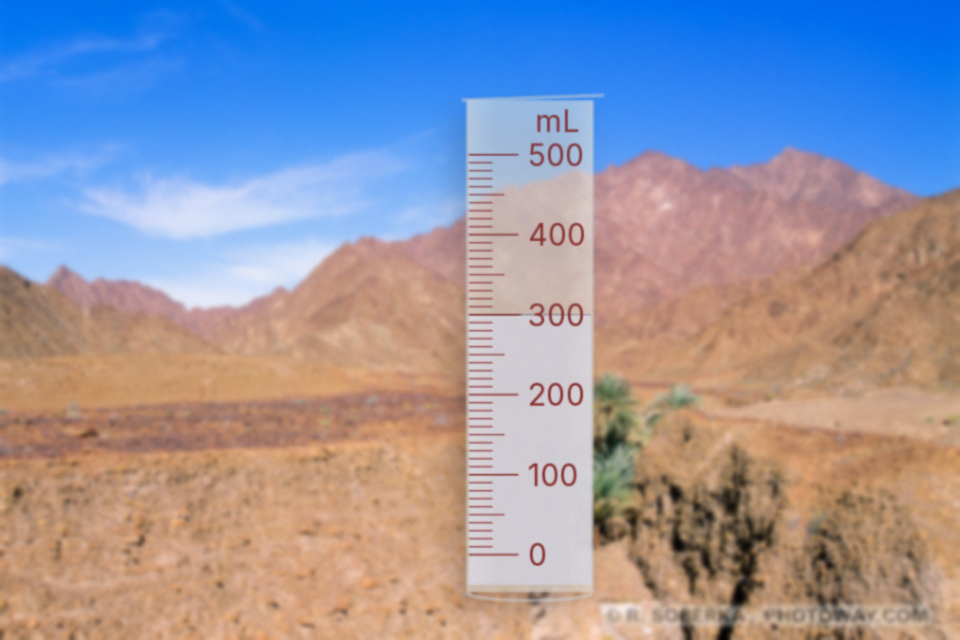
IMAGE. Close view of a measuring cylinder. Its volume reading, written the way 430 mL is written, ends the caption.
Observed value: 300 mL
